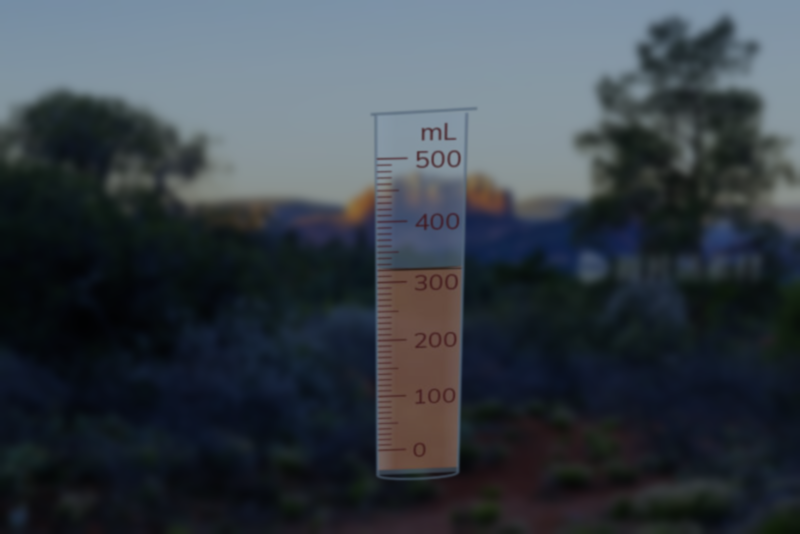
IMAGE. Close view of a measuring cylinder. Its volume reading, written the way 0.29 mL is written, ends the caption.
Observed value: 320 mL
